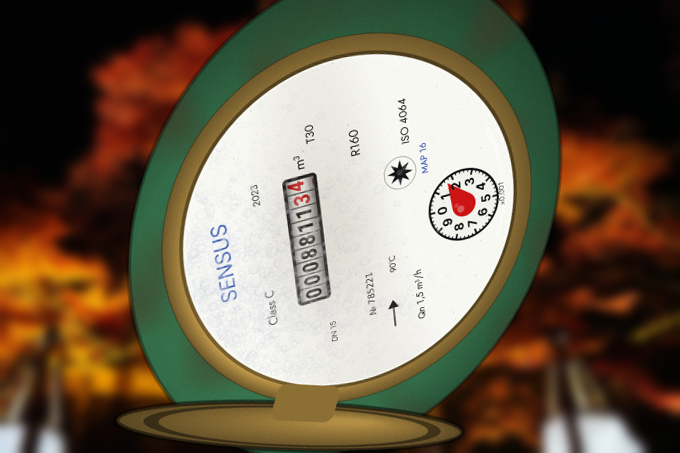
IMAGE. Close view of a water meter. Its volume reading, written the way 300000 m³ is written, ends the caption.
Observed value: 8811.341 m³
